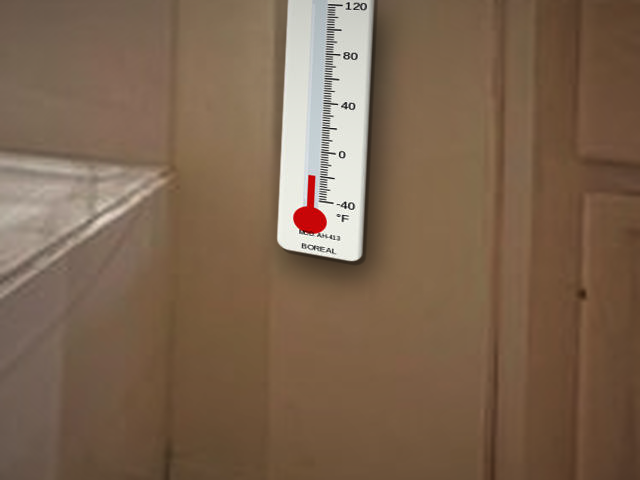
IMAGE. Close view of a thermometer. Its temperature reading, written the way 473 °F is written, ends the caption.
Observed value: -20 °F
